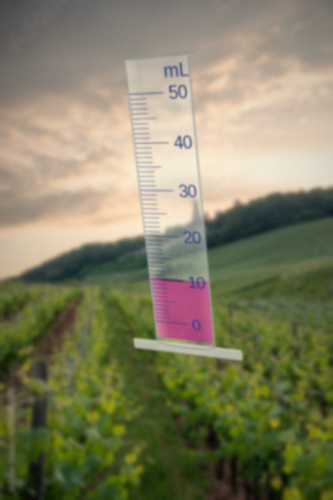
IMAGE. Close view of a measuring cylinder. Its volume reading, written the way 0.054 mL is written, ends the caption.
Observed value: 10 mL
